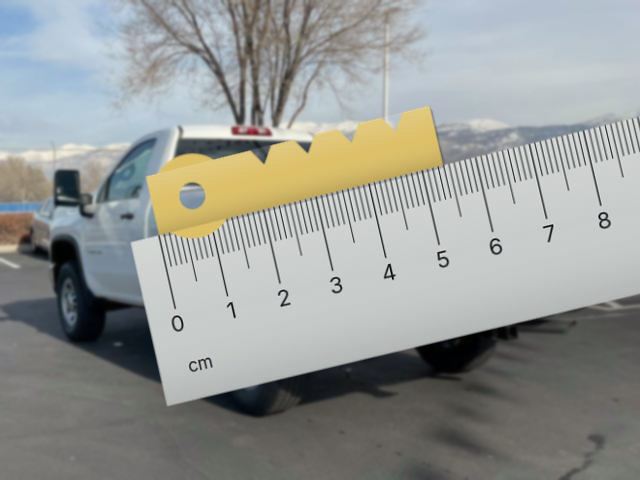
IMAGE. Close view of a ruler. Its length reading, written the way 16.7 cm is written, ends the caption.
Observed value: 5.4 cm
